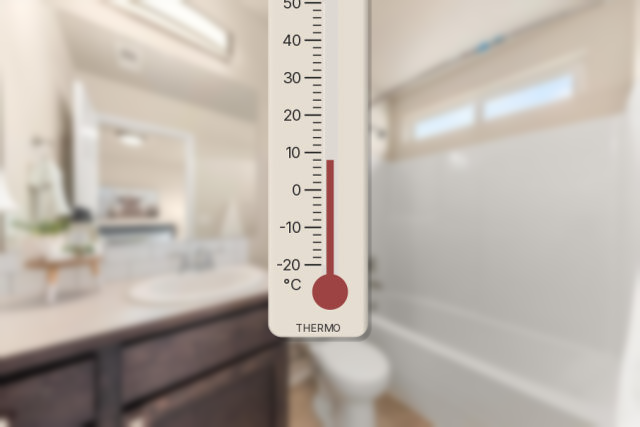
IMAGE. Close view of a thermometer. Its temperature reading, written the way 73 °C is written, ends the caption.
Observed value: 8 °C
